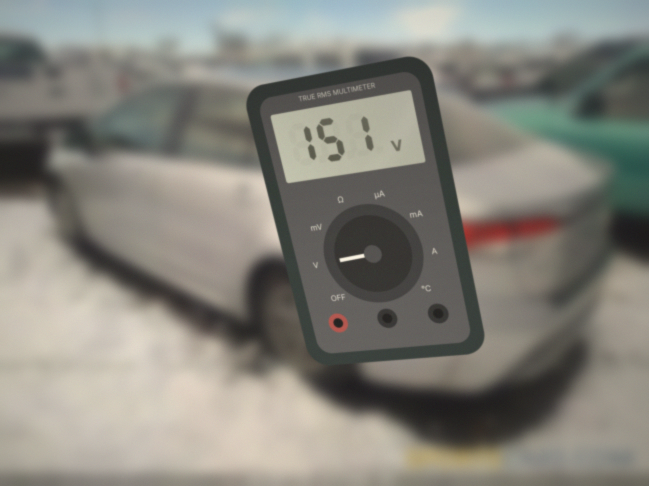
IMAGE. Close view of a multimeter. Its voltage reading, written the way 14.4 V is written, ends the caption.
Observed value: 151 V
